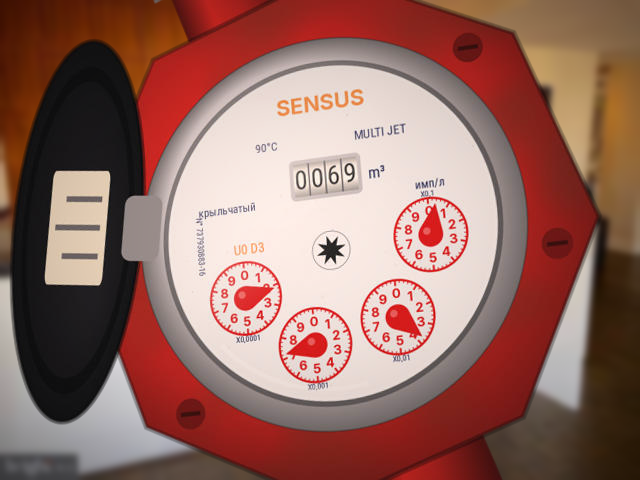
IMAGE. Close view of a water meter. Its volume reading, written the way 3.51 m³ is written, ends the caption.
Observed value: 69.0372 m³
